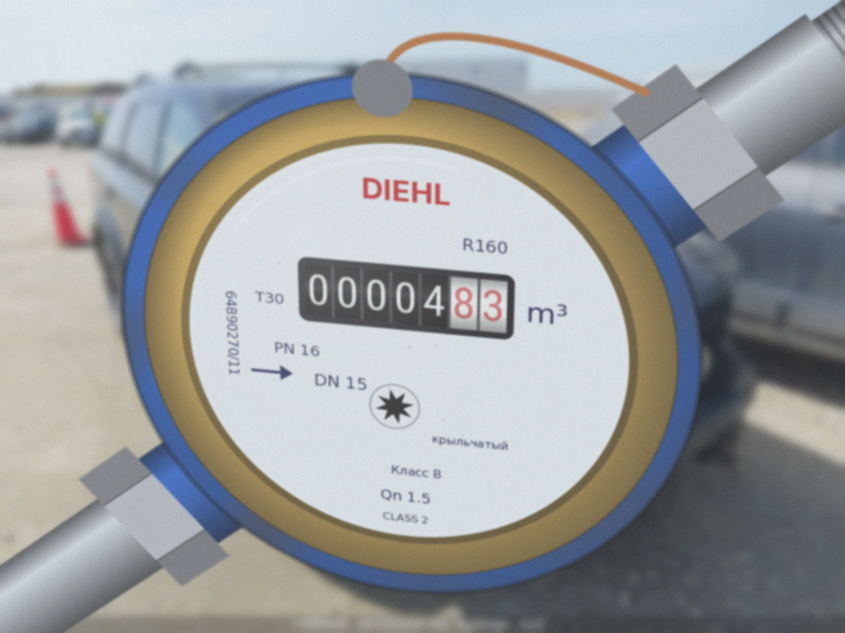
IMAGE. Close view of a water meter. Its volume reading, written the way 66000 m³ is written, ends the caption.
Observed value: 4.83 m³
